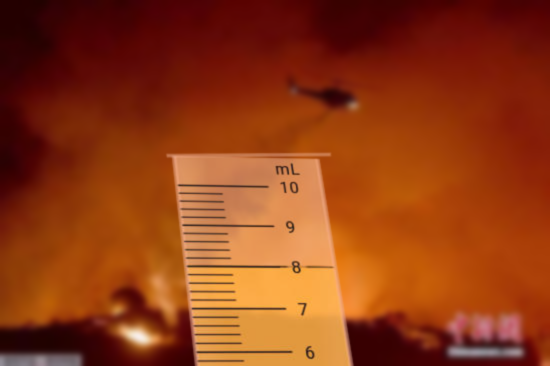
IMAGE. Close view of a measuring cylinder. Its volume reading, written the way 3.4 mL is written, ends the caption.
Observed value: 8 mL
